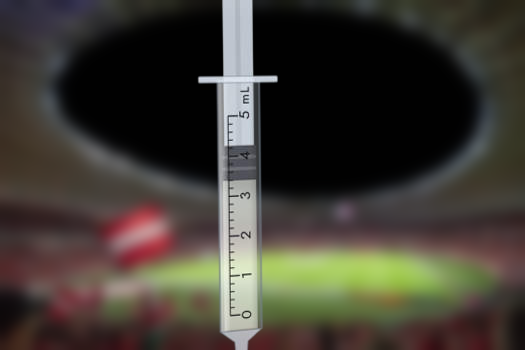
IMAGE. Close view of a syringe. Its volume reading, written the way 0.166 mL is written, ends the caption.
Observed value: 3.4 mL
